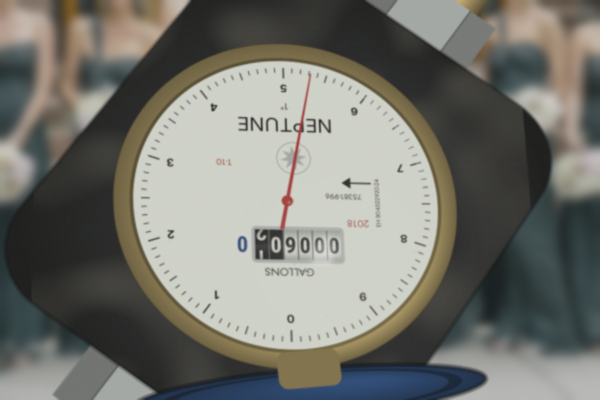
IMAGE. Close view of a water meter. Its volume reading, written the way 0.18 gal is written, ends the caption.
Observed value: 6015.3 gal
